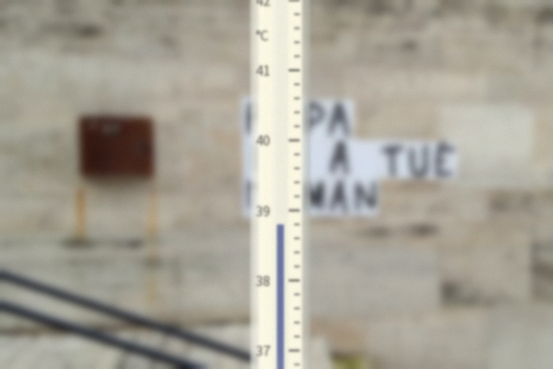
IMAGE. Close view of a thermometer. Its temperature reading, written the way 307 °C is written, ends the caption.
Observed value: 38.8 °C
